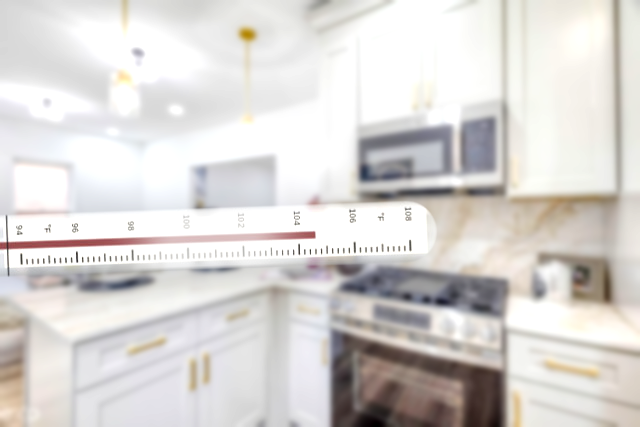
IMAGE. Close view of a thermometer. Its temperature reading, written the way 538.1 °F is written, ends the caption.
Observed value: 104.6 °F
